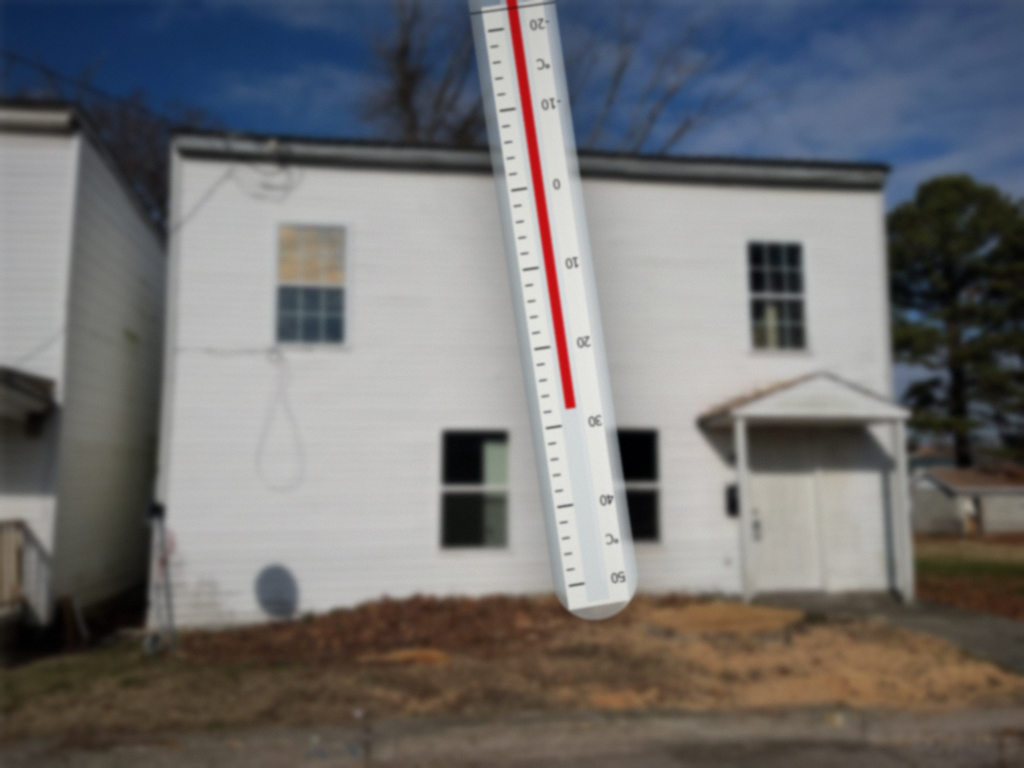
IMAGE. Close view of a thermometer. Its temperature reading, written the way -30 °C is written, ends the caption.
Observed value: 28 °C
